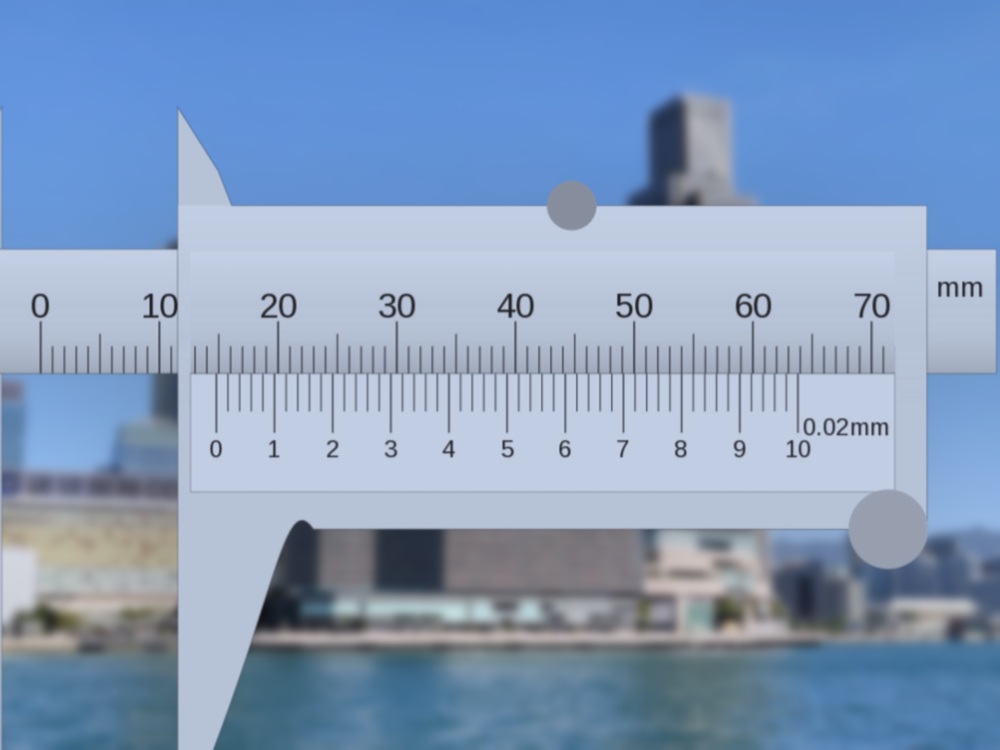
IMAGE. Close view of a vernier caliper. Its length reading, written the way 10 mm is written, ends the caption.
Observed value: 14.8 mm
